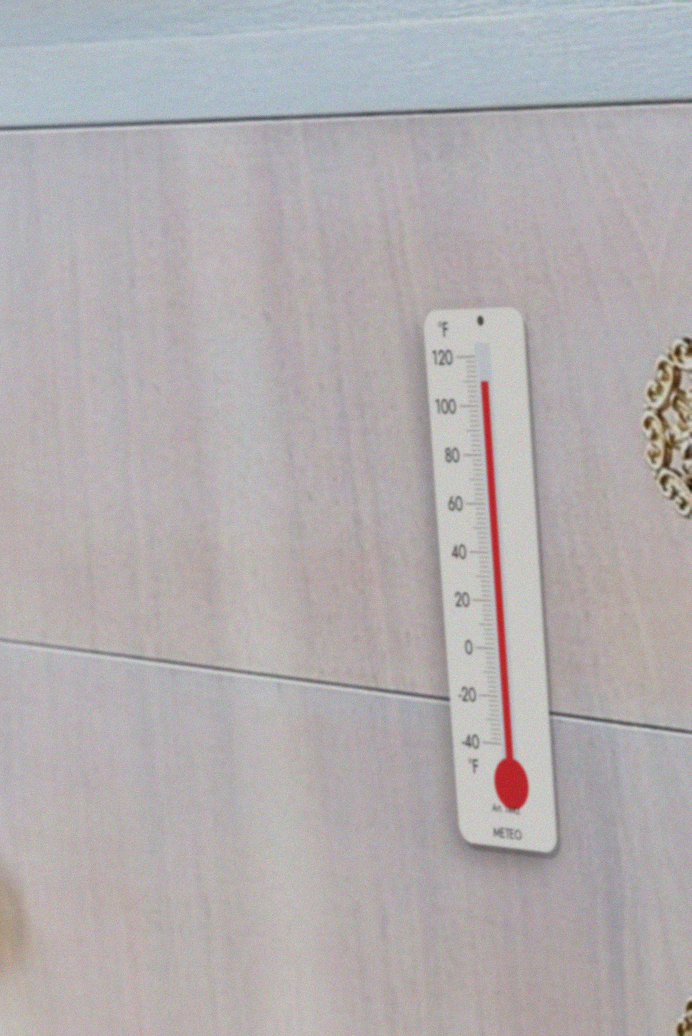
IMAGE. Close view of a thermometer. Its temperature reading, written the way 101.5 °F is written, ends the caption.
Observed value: 110 °F
